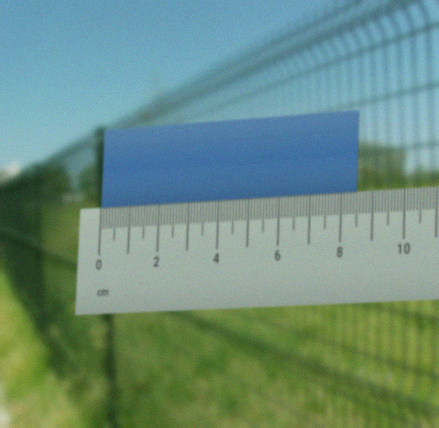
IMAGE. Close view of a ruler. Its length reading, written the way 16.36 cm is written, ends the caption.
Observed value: 8.5 cm
